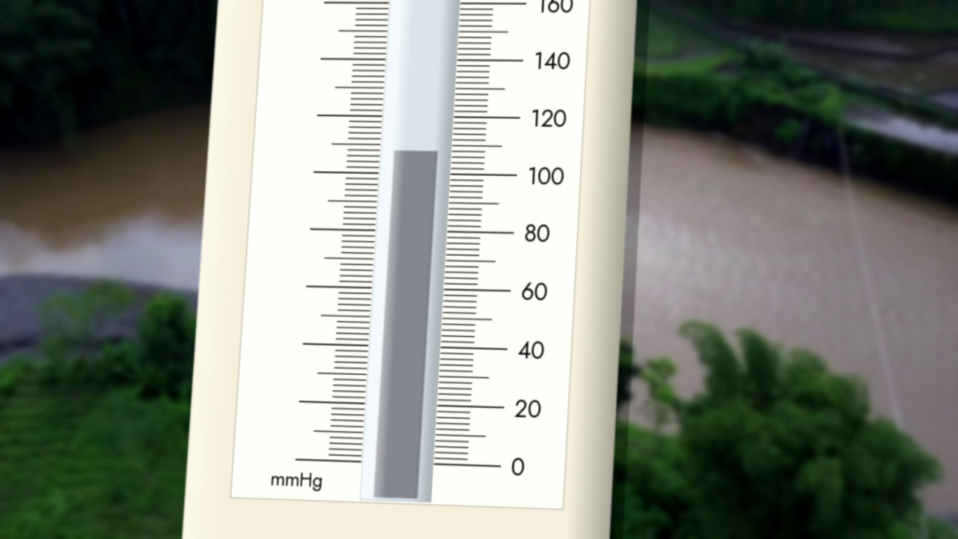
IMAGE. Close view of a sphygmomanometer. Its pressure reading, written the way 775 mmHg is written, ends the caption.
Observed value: 108 mmHg
